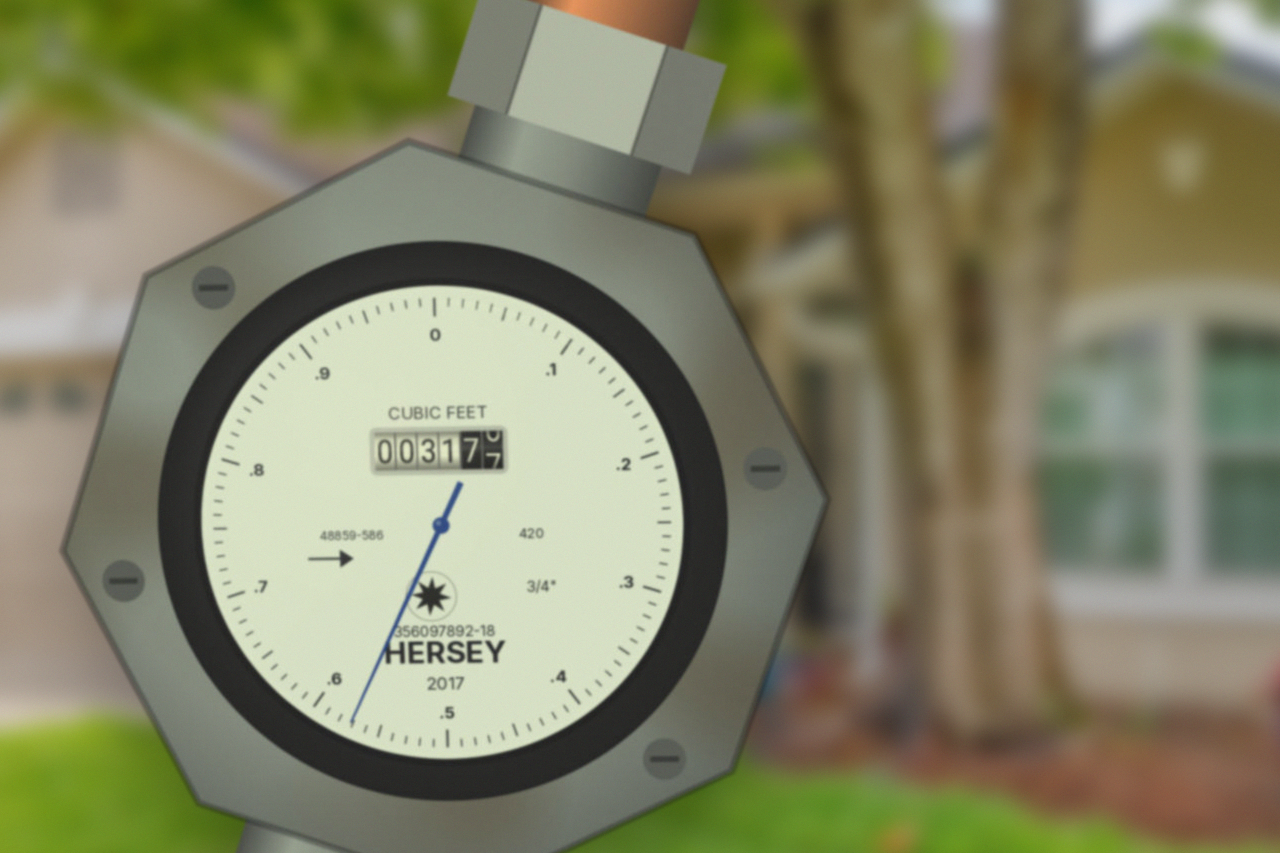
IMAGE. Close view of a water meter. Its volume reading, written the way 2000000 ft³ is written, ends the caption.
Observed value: 3176.57 ft³
